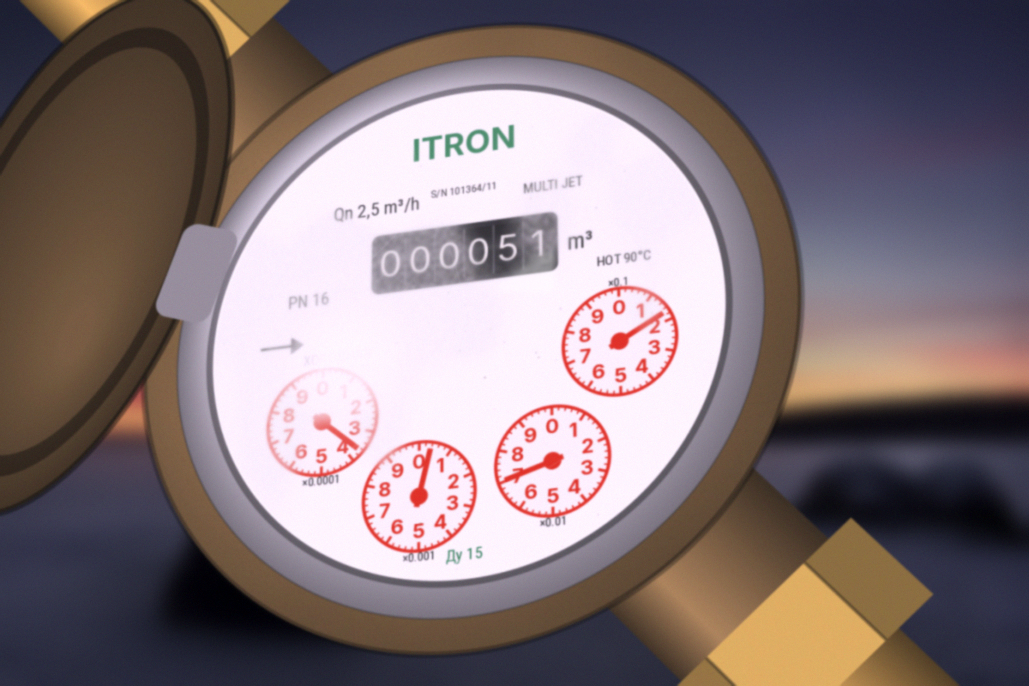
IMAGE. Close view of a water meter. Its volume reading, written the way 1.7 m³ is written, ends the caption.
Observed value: 51.1703 m³
